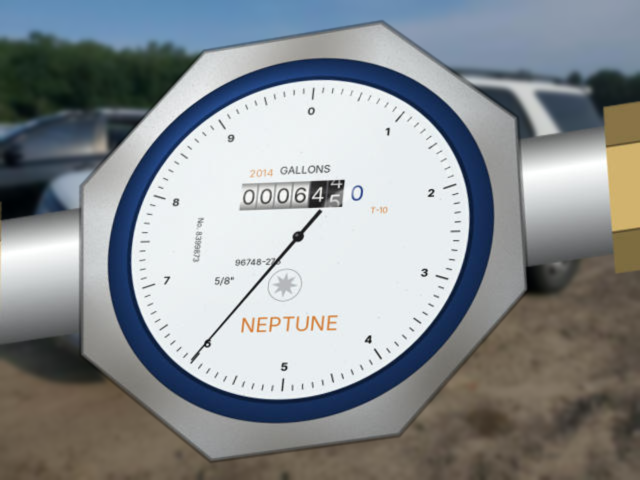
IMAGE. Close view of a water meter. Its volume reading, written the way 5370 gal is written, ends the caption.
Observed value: 6446.0 gal
